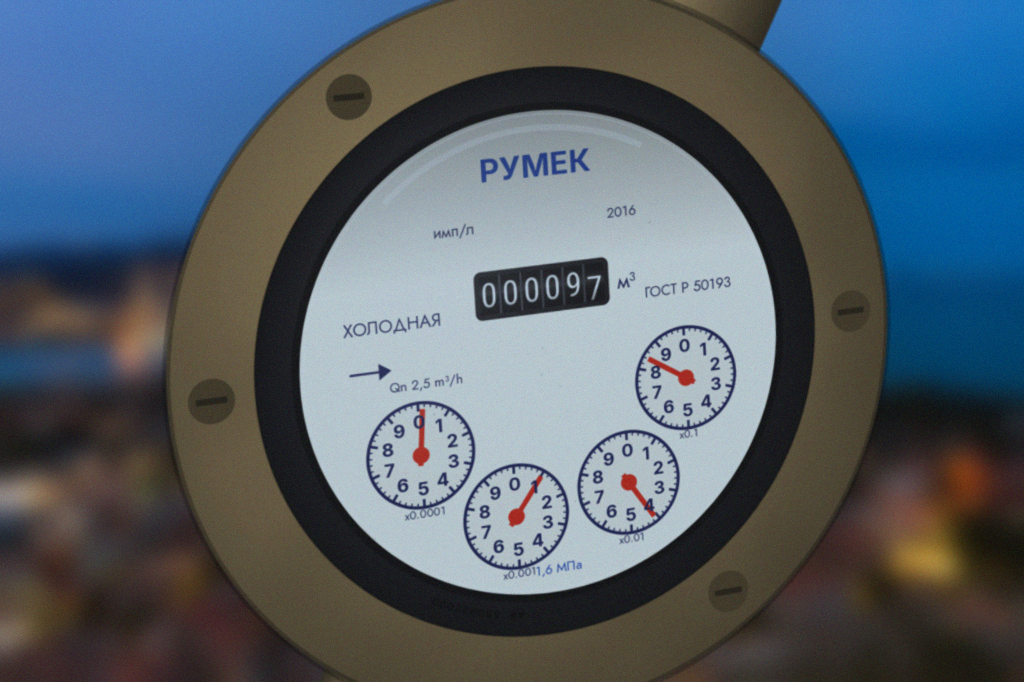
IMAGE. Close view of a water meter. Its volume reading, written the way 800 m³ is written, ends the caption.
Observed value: 96.8410 m³
